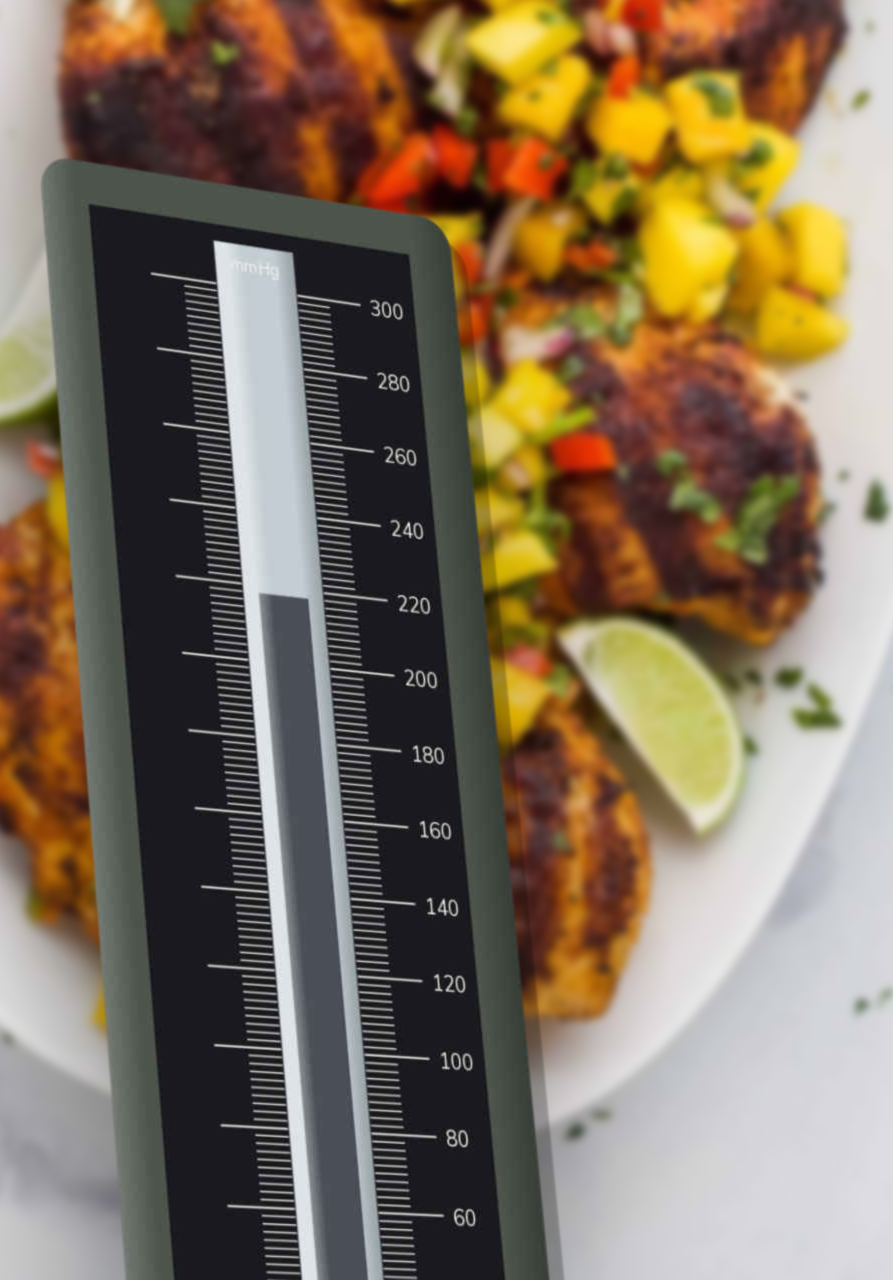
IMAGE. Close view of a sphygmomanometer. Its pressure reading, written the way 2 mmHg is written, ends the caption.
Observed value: 218 mmHg
